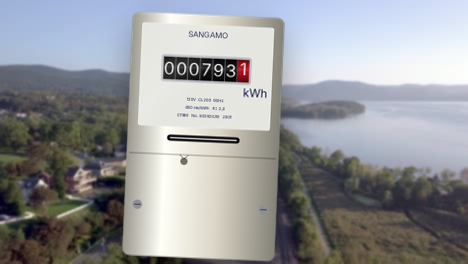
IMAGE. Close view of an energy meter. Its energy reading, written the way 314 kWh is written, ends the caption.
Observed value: 793.1 kWh
